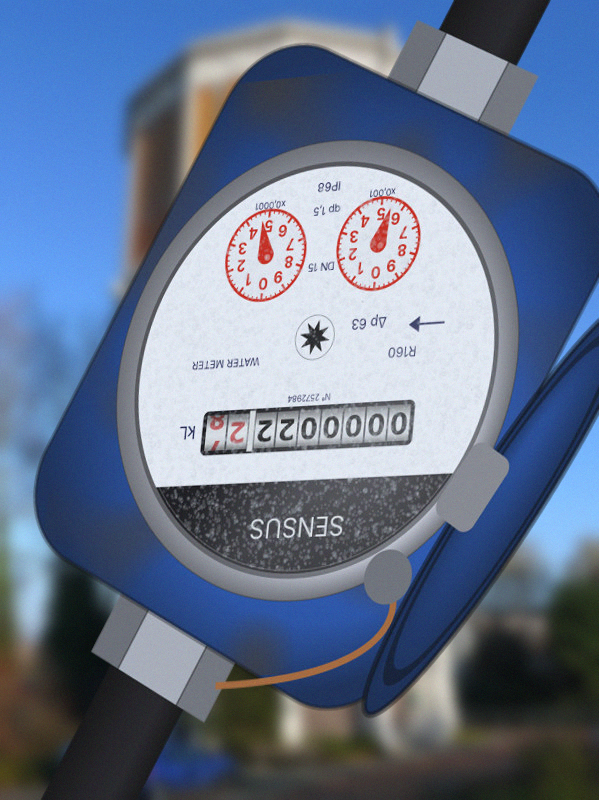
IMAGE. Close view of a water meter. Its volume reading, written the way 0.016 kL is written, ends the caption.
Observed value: 22.2754 kL
